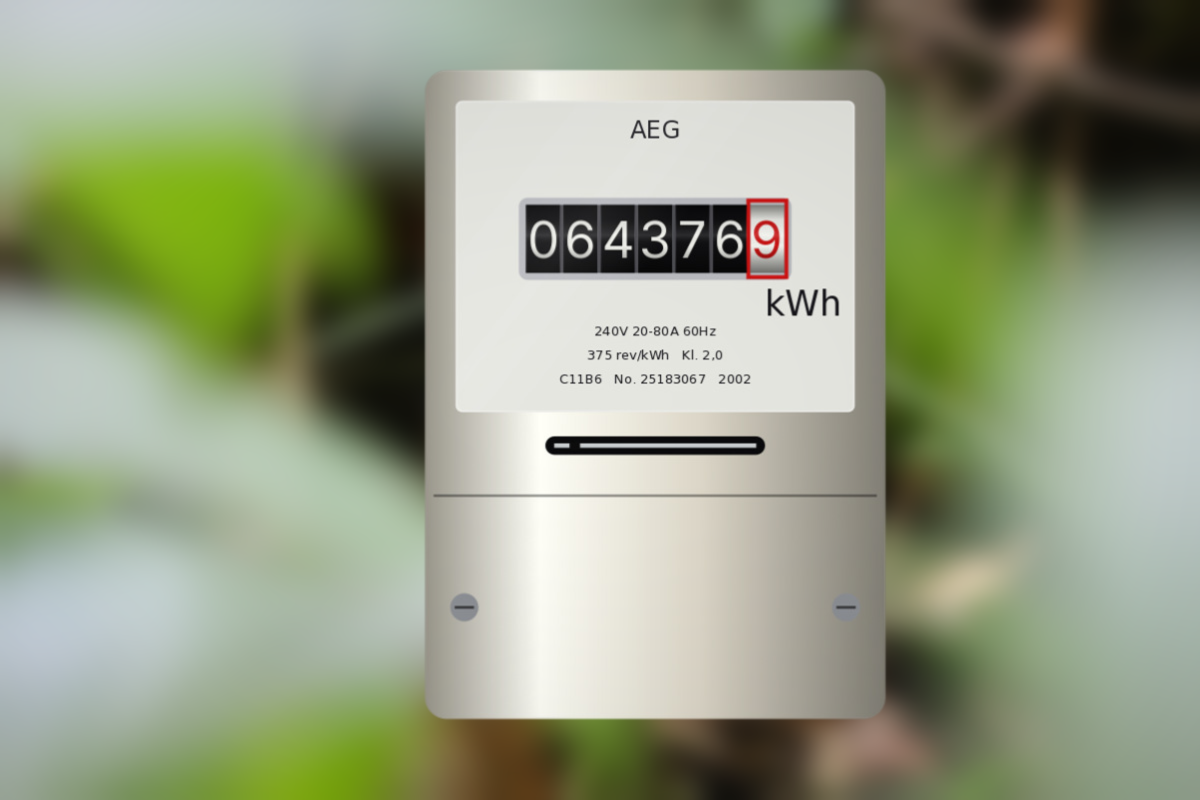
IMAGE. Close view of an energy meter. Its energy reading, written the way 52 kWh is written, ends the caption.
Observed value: 64376.9 kWh
